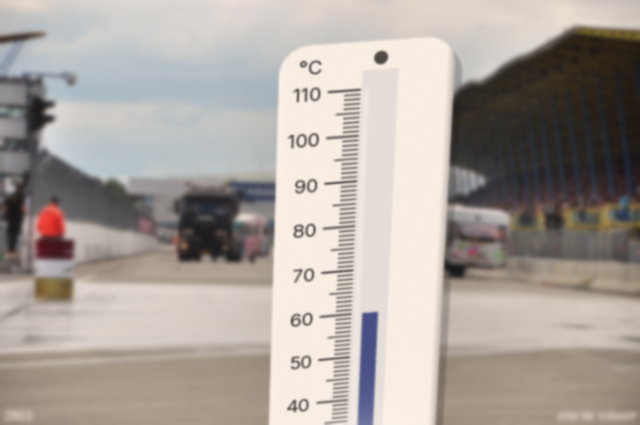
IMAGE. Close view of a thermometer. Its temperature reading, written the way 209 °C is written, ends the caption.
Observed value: 60 °C
